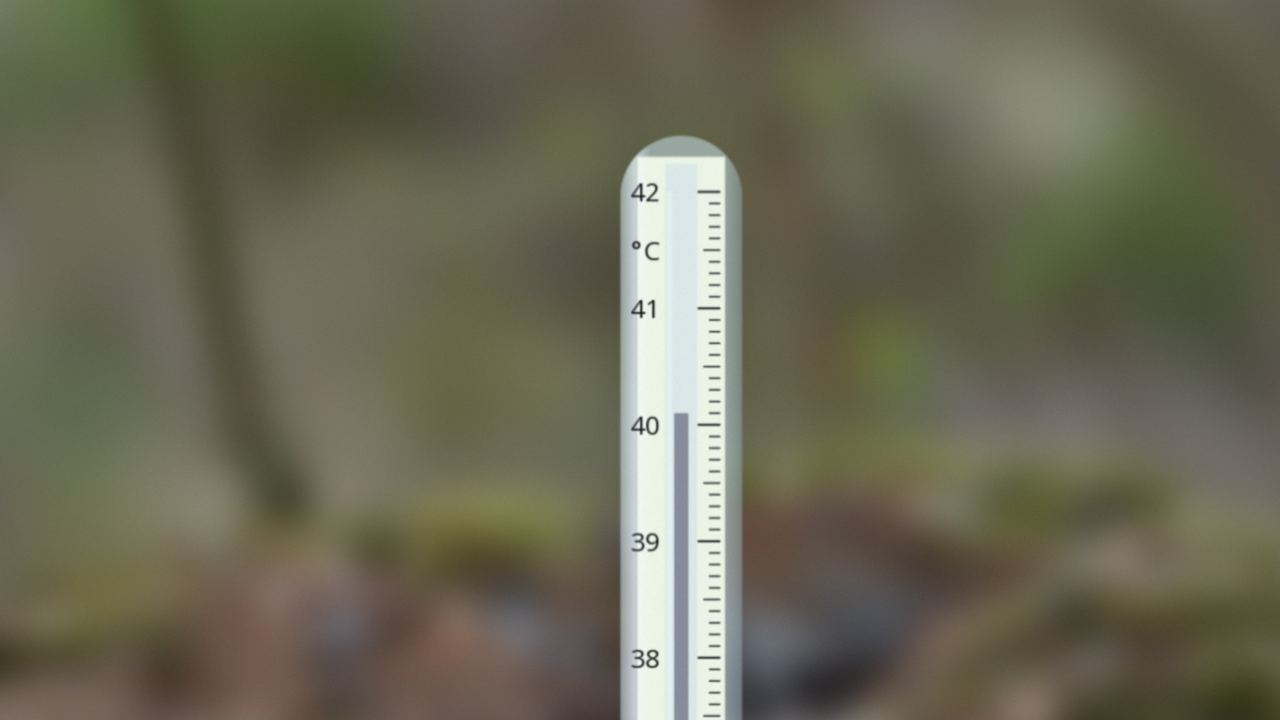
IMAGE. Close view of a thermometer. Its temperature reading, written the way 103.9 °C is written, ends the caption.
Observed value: 40.1 °C
